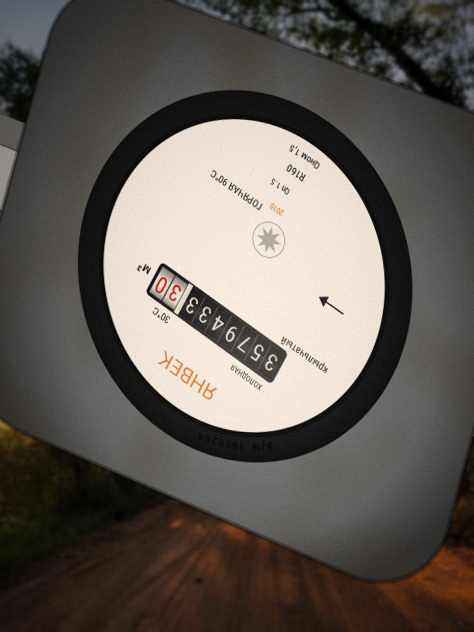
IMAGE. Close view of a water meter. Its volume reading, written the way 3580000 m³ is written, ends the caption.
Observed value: 3579433.30 m³
